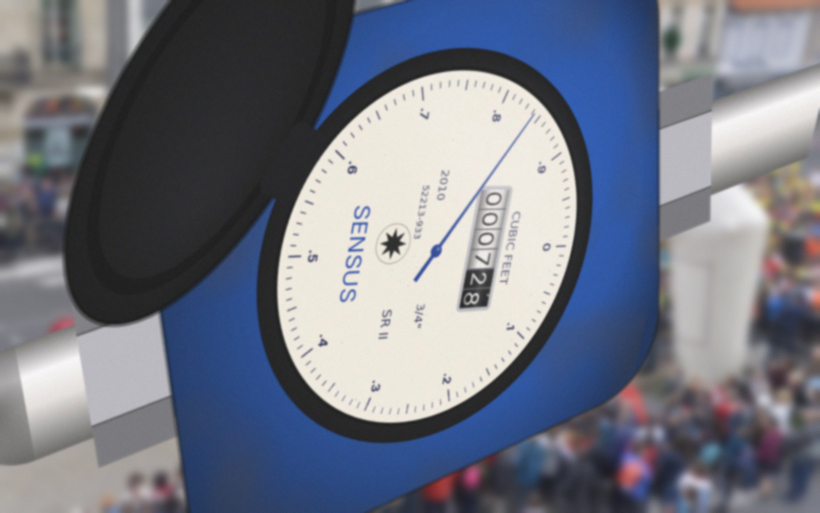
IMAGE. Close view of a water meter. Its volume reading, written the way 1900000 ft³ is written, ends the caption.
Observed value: 727.84 ft³
